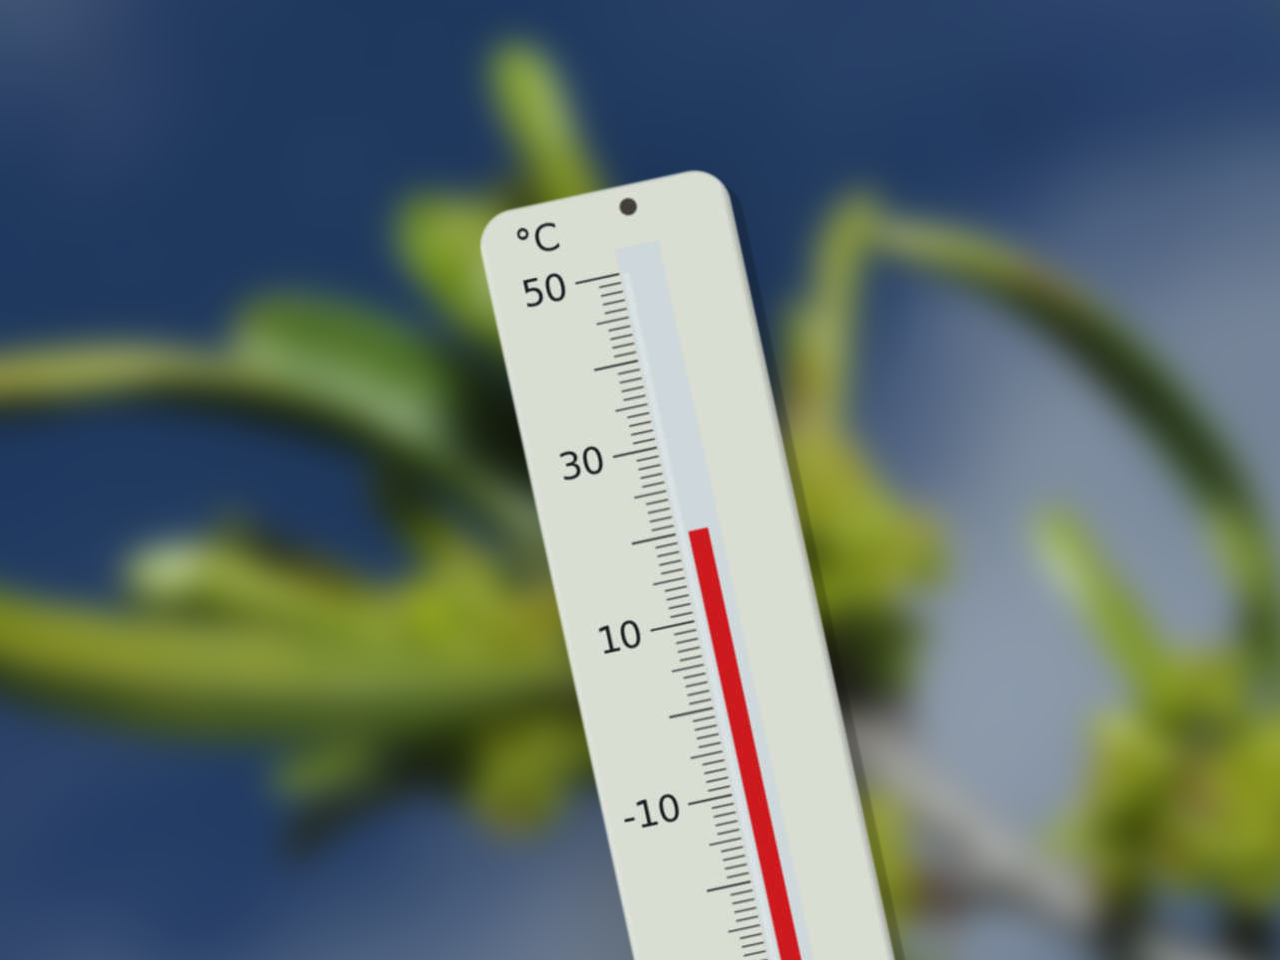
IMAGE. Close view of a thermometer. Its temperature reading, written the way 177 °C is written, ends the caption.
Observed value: 20 °C
